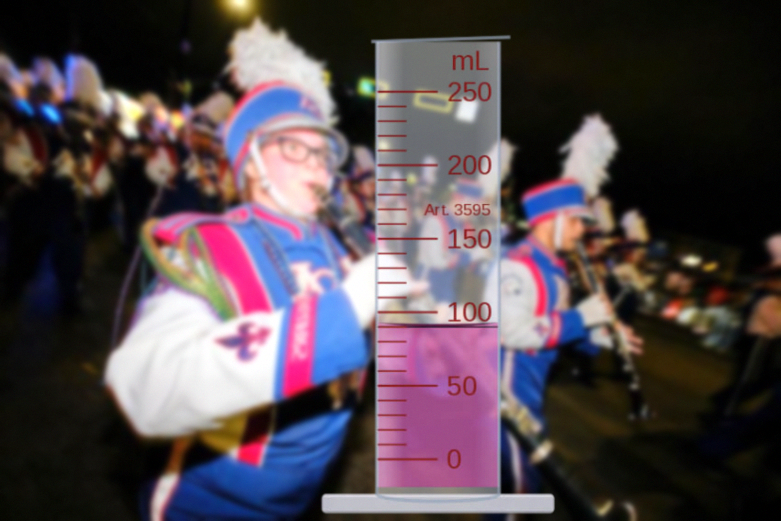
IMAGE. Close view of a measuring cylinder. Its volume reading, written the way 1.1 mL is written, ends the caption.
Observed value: 90 mL
